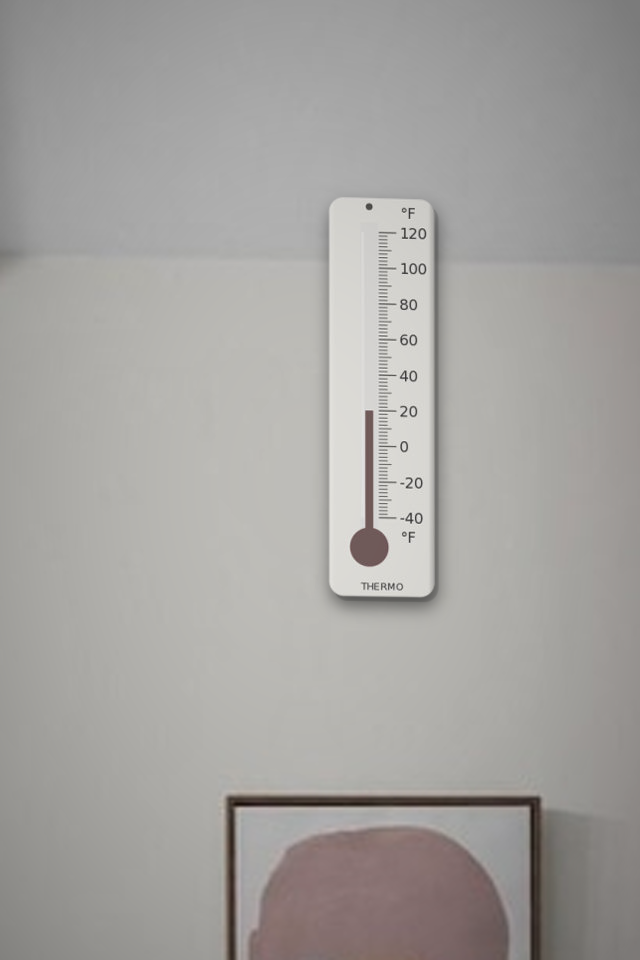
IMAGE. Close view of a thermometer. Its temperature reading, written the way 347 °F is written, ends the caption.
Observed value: 20 °F
